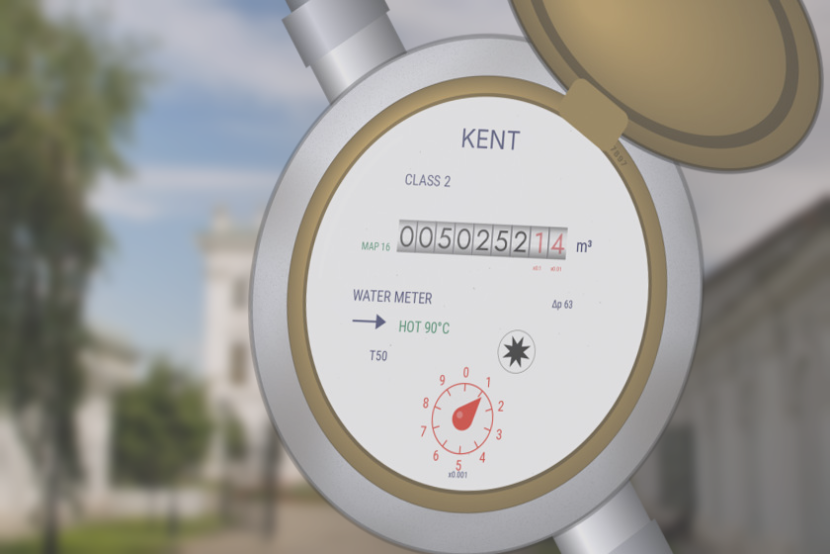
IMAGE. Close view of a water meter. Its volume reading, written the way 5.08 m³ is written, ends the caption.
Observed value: 50252.141 m³
